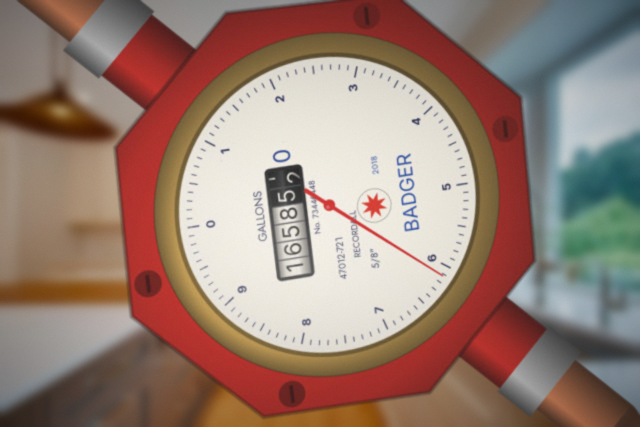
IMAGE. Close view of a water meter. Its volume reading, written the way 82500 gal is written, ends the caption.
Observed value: 1658516.1 gal
